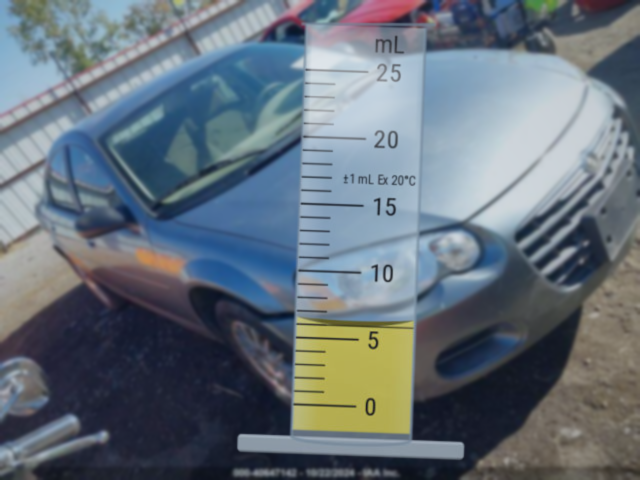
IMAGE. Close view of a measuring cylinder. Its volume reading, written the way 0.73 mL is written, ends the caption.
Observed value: 6 mL
